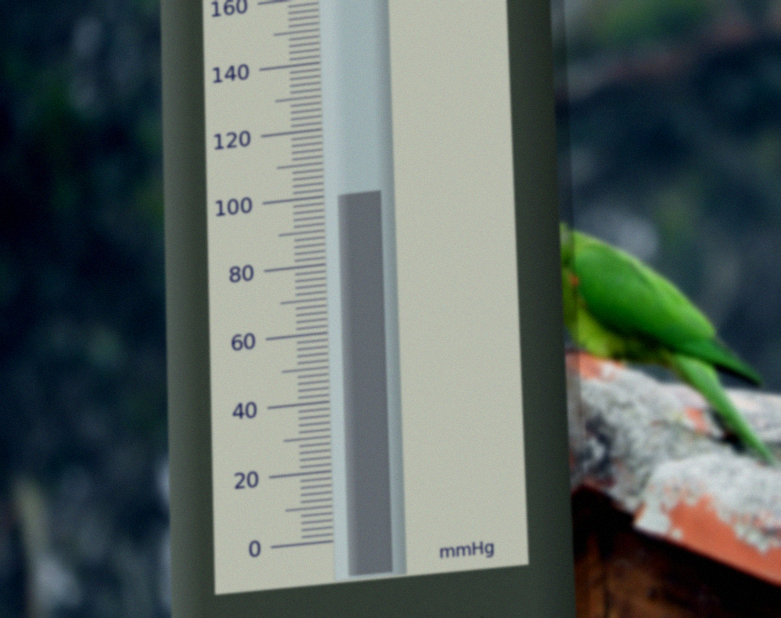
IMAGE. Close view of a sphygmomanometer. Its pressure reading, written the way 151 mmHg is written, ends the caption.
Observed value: 100 mmHg
